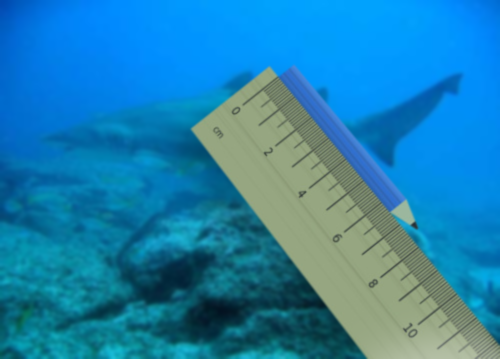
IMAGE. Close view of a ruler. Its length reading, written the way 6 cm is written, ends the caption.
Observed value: 7.5 cm
